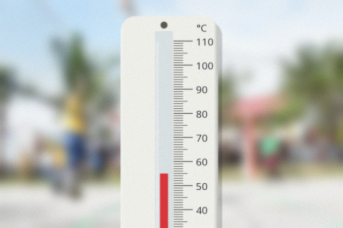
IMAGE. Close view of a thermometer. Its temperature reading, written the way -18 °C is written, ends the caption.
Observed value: 55 °C
